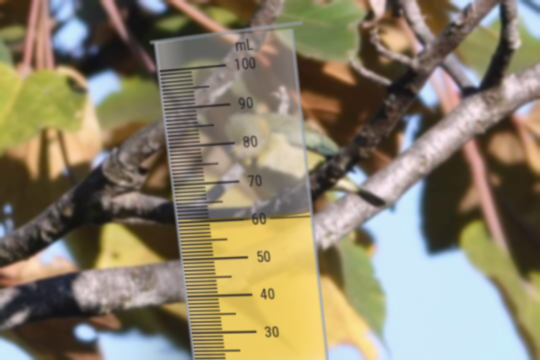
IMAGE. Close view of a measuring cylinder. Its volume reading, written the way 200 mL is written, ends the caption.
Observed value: 60 mL
